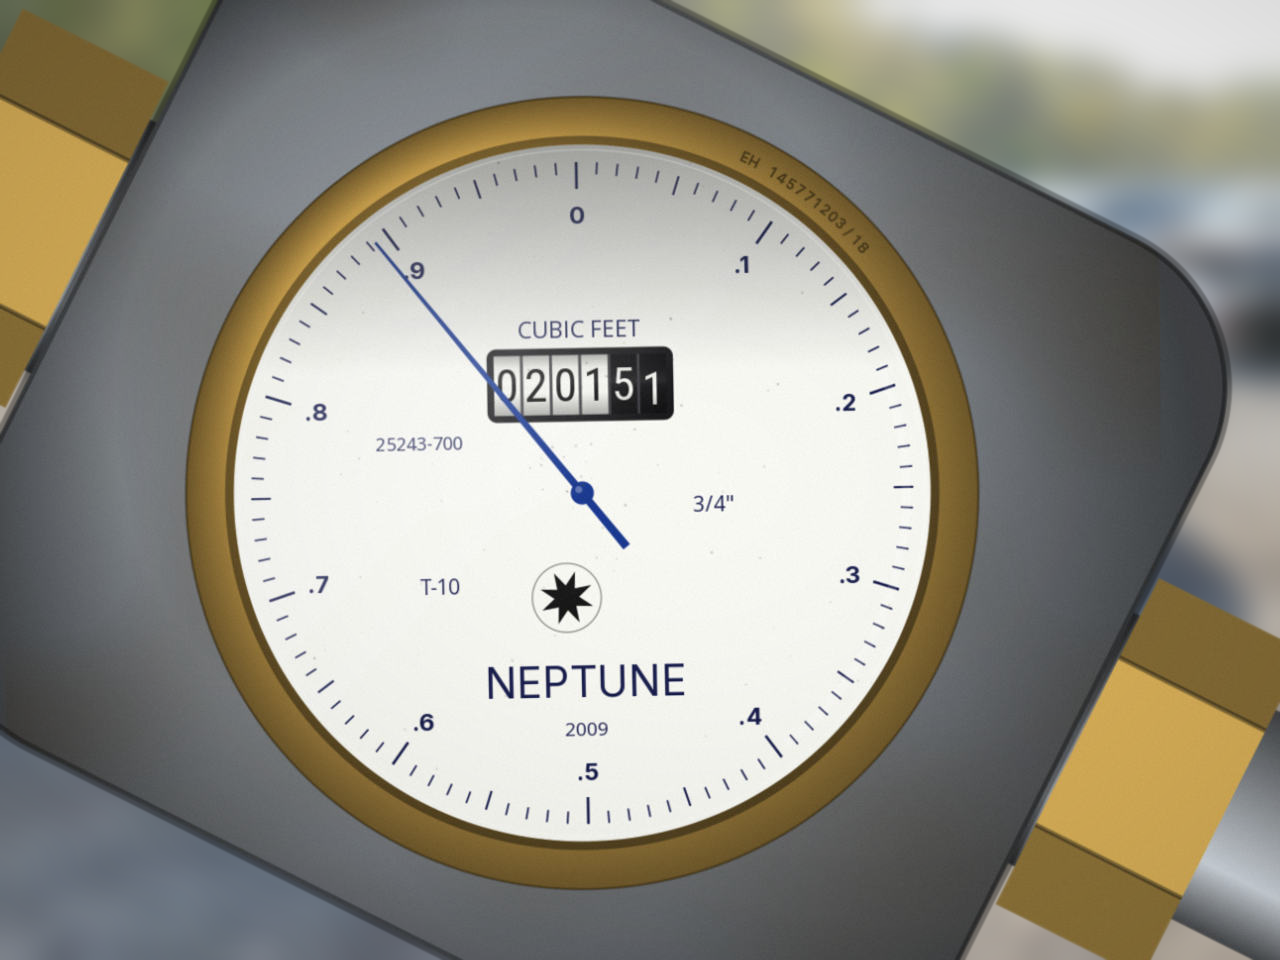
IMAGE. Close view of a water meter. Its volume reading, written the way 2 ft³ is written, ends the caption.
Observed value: 20150.89 ft³
